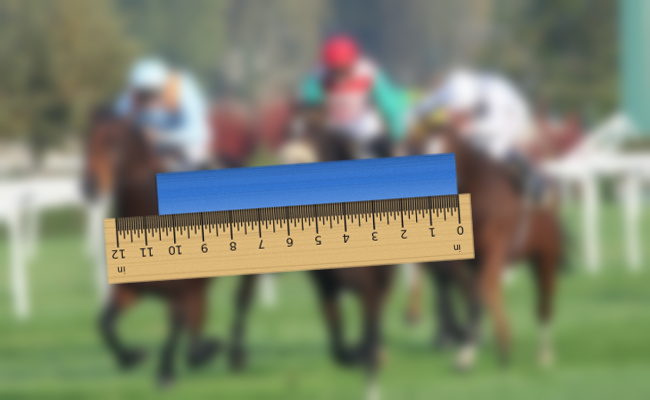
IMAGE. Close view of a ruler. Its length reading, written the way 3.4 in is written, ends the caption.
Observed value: 10.5 in
